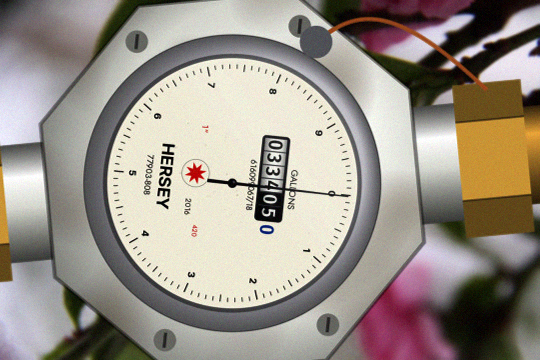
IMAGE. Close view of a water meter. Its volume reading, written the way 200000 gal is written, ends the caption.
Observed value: 334050.0 gal
